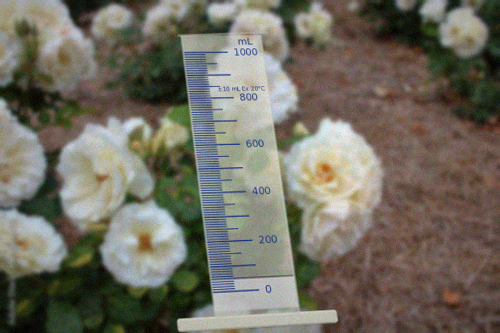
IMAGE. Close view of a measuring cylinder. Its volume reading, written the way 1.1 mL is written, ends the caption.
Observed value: 50 mL
